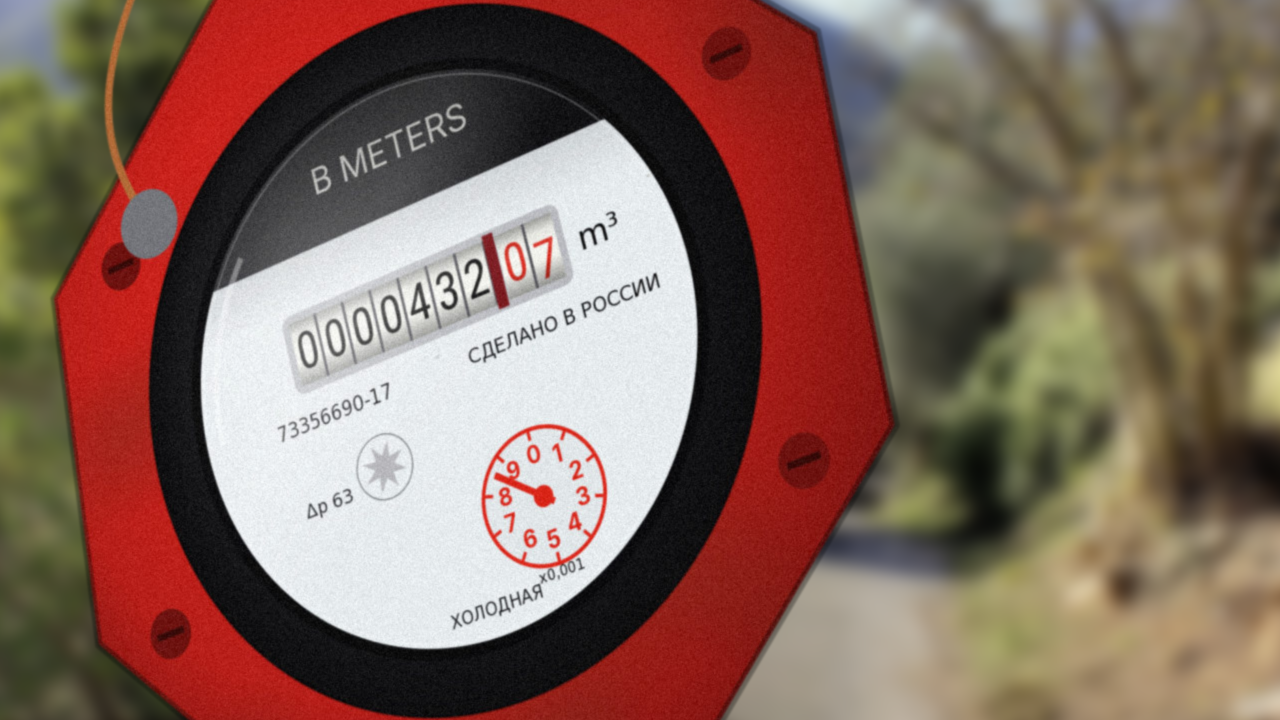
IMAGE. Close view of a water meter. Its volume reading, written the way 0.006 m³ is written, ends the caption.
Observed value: 432.068 m³
